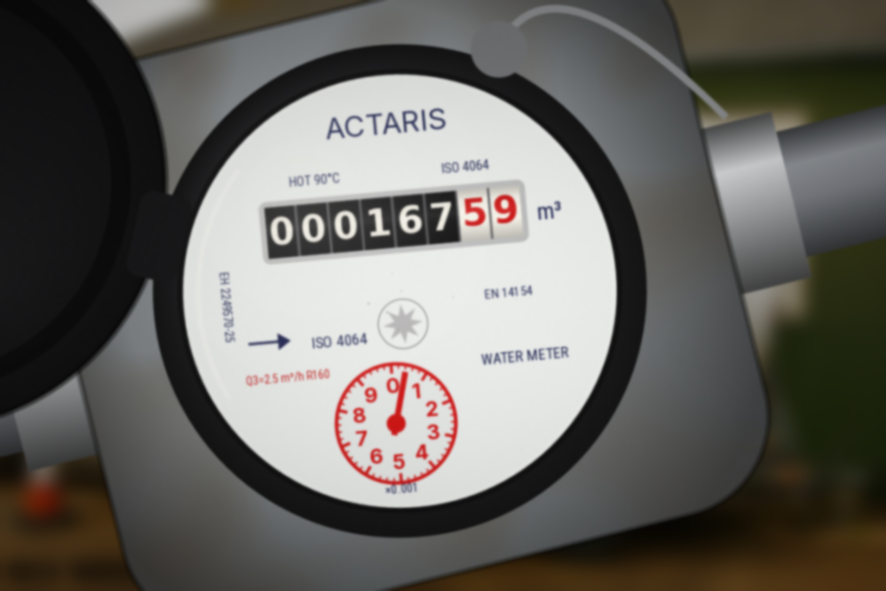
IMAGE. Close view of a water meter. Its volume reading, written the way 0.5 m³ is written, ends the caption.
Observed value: 167.590 m³
